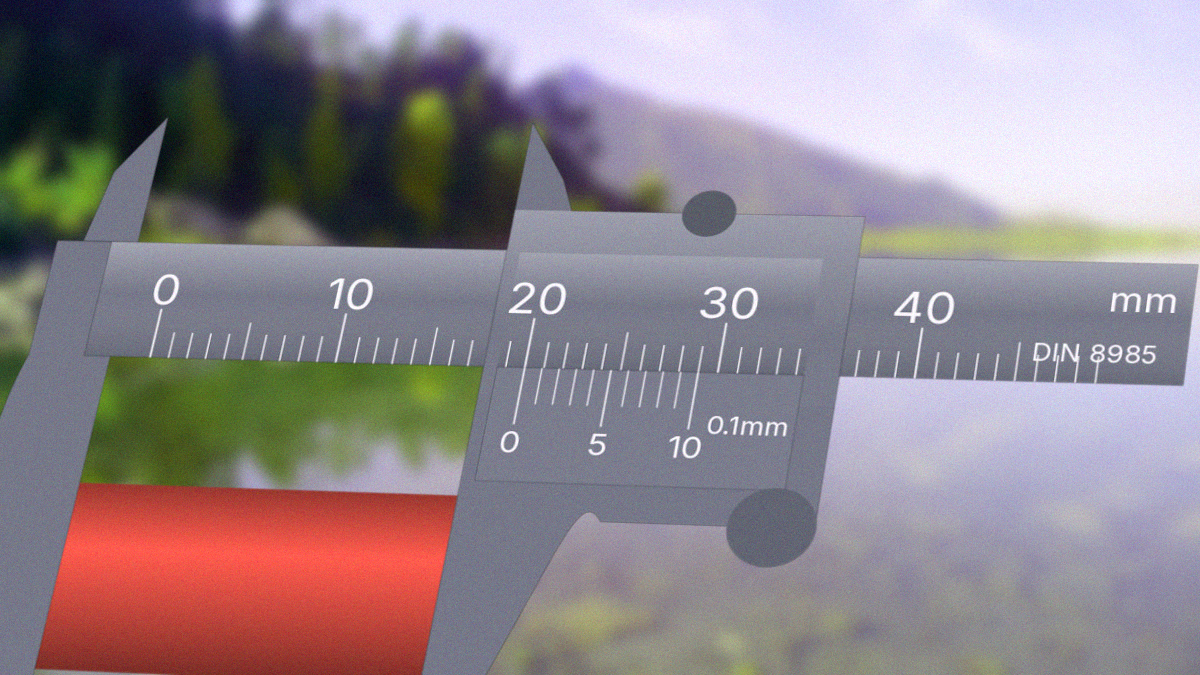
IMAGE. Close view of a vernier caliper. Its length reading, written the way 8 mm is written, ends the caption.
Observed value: 20.0 mm
